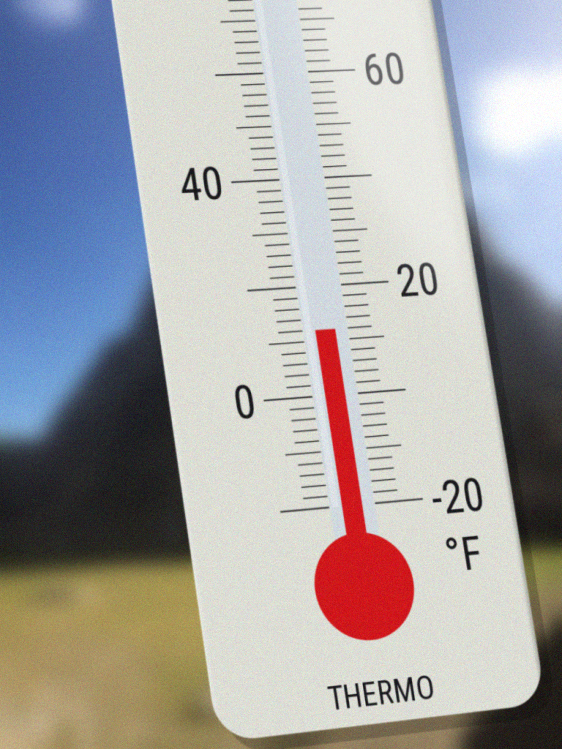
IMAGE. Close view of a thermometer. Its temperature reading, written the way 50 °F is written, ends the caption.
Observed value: 12 °F
